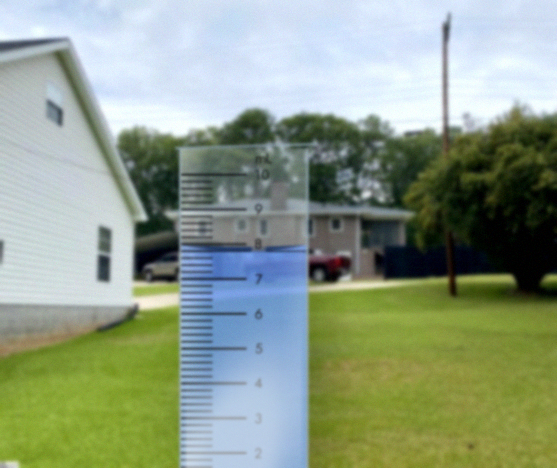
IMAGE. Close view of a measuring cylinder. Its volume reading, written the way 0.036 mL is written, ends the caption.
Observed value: 7.8 mL
